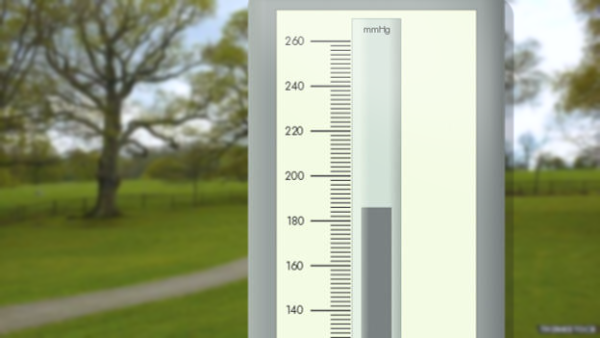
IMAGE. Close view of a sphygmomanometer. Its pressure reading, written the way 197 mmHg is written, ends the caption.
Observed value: 186 mmHg
